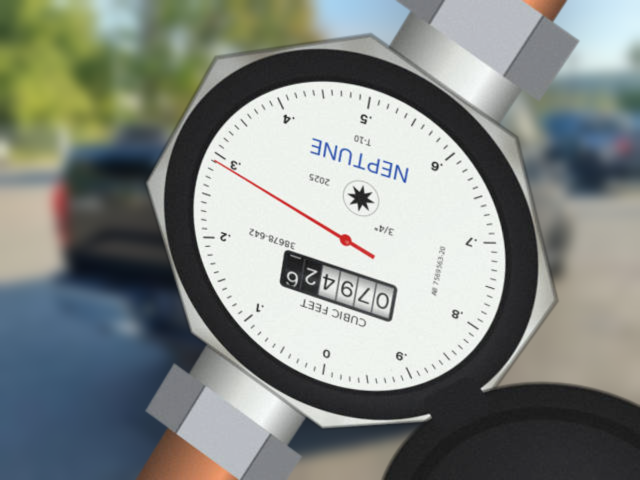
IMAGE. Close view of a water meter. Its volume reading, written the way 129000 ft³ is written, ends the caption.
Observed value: 79426.29 ft³
